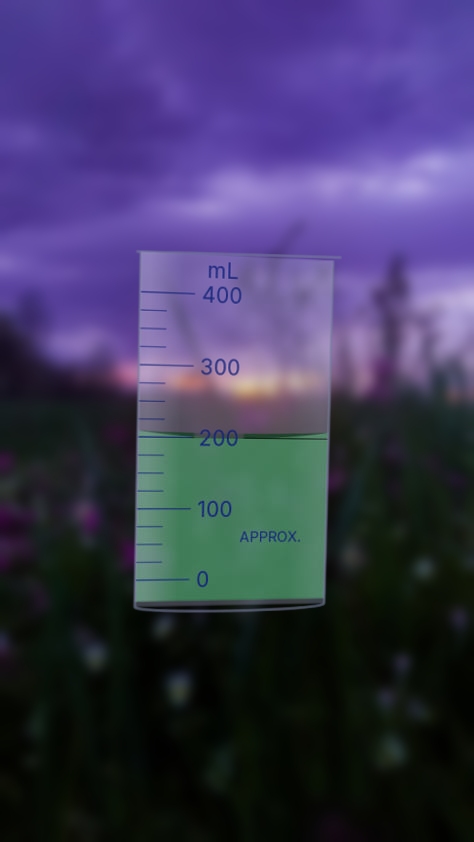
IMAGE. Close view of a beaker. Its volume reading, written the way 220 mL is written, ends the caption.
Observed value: 200 mL
